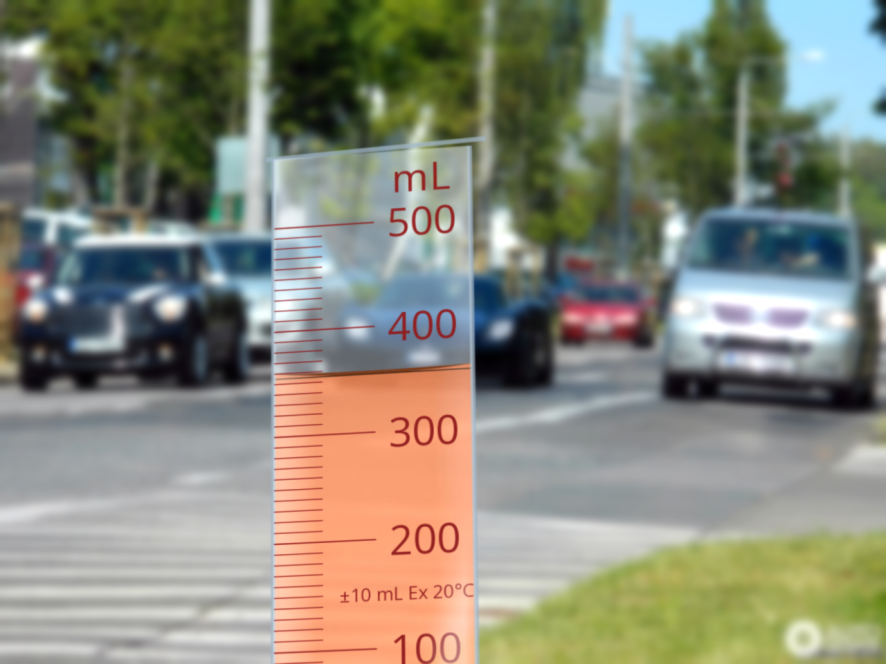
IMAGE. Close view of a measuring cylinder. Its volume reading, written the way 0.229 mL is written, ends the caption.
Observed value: 355 mL
